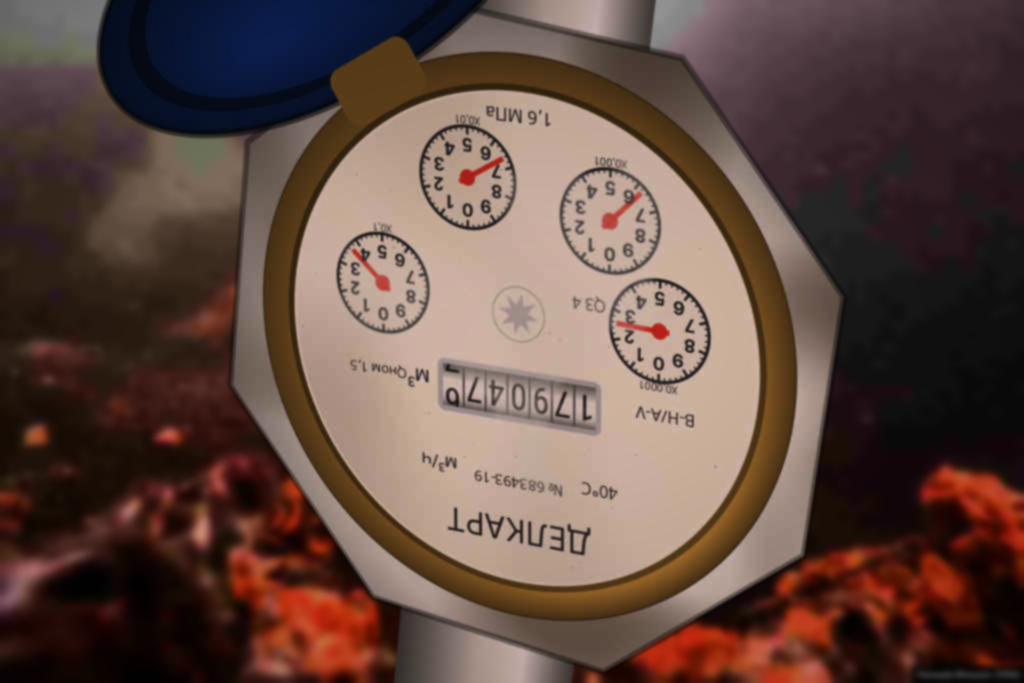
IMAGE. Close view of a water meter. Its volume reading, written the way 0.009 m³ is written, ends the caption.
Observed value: 1790476.3662 m³
